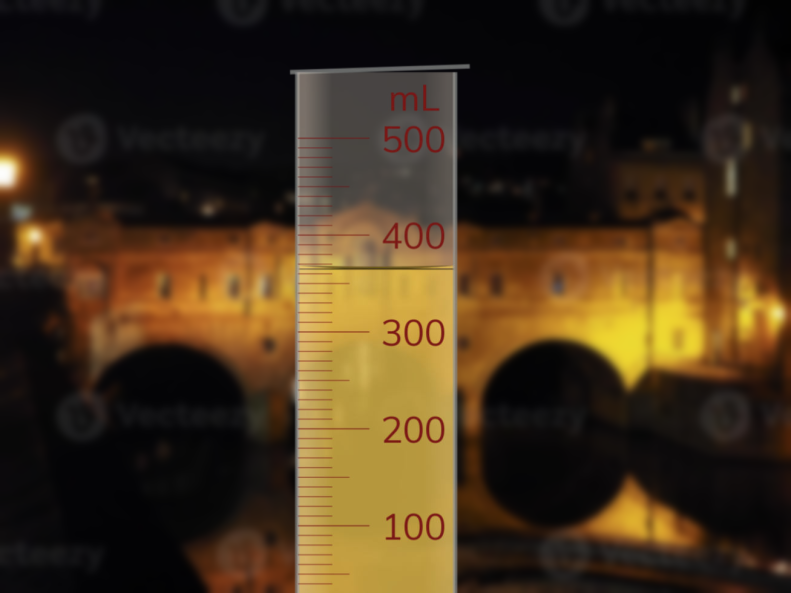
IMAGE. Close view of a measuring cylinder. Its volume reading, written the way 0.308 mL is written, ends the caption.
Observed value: 365 mL
